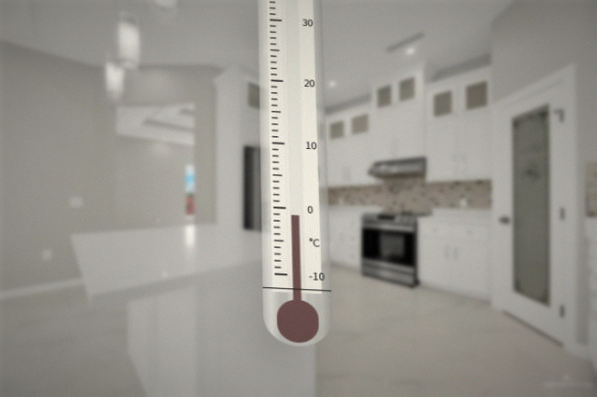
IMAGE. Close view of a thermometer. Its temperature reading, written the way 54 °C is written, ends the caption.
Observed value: -1 °C
